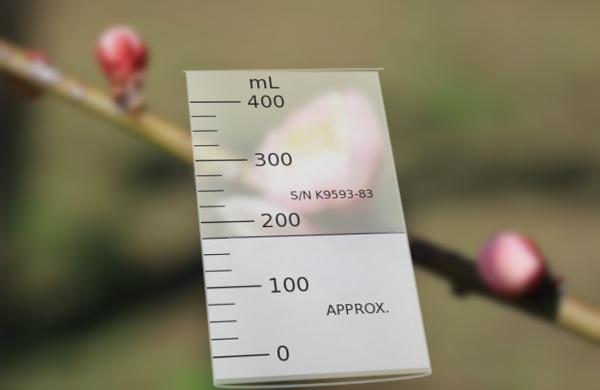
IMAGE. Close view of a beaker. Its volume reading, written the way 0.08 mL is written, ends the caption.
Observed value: 175 mL
